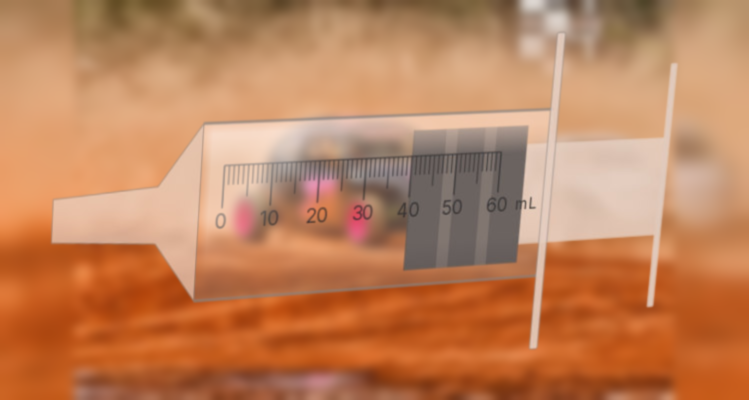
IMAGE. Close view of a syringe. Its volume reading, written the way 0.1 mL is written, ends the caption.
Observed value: 40 mL
